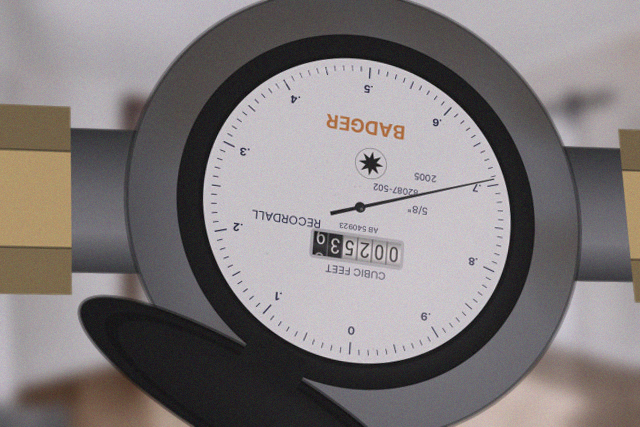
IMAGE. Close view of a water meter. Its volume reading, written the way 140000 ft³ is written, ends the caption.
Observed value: 2538.69 ft³
